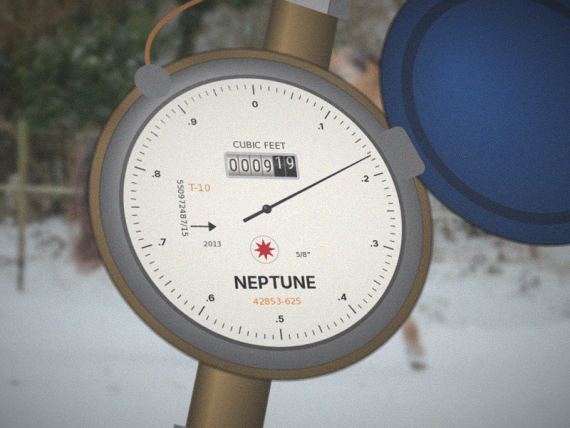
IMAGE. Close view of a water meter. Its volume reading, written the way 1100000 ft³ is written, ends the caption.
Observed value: 919.17 ft³
